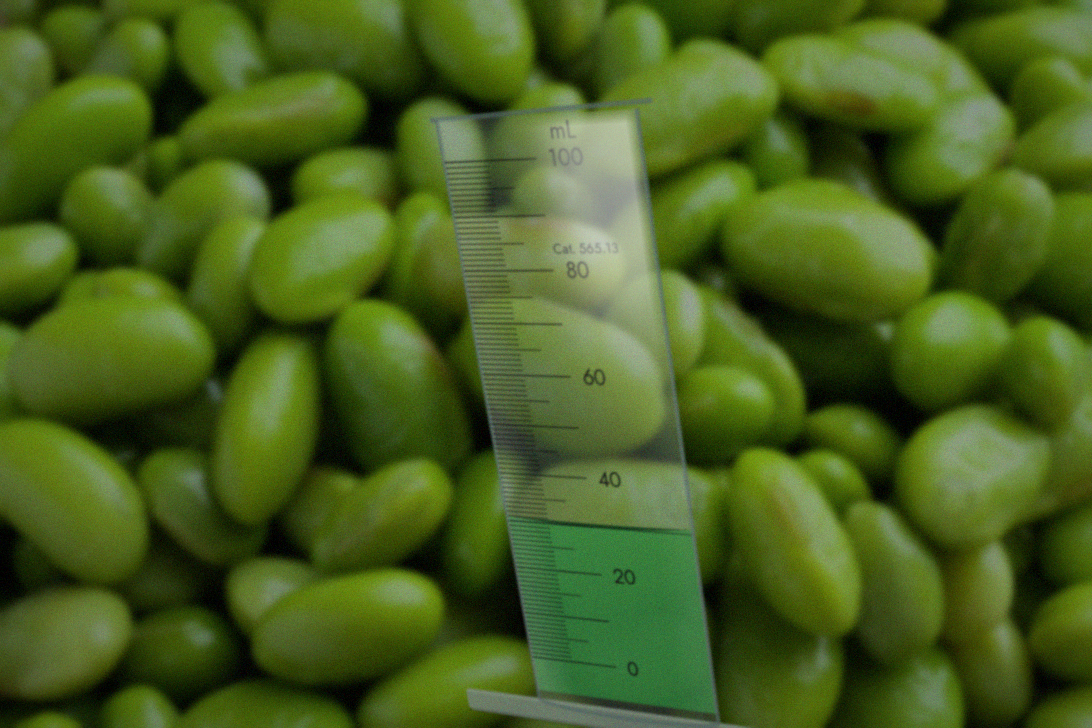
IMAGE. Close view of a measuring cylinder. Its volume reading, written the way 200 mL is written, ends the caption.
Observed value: 30 mL
